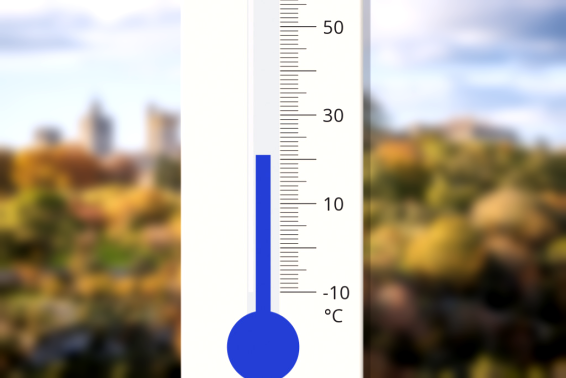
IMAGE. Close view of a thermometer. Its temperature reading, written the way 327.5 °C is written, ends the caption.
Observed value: 21 °C
